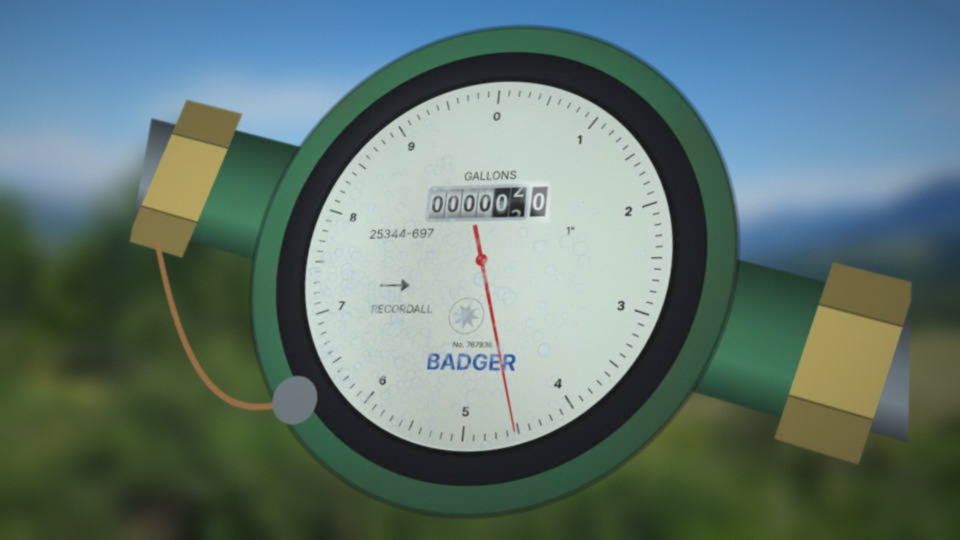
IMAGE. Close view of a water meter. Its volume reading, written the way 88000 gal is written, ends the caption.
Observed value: 24.5 gal
